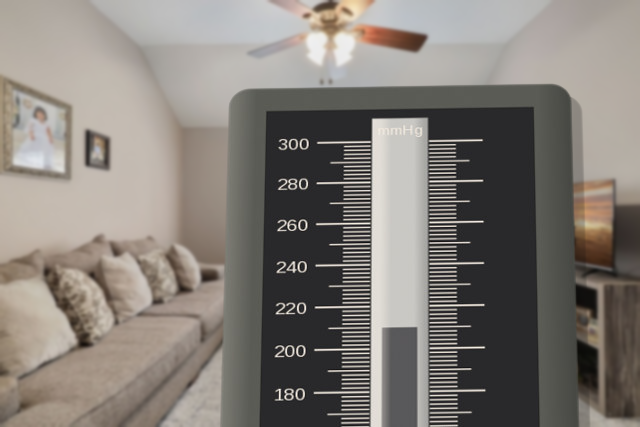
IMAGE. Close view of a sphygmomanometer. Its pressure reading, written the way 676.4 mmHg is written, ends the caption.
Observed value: 210 mmHg
